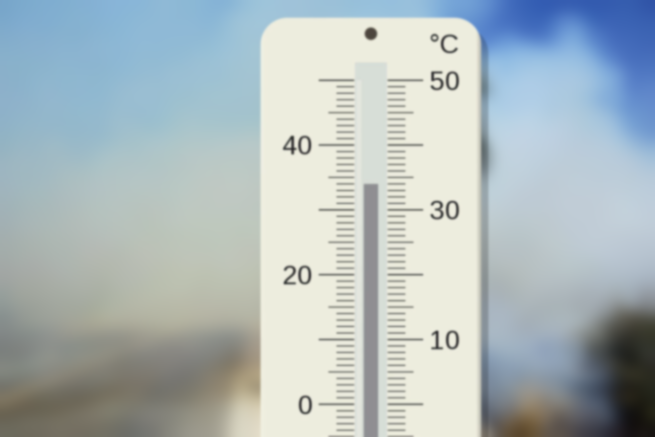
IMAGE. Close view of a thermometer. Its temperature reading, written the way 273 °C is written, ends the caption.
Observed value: 34 °C
